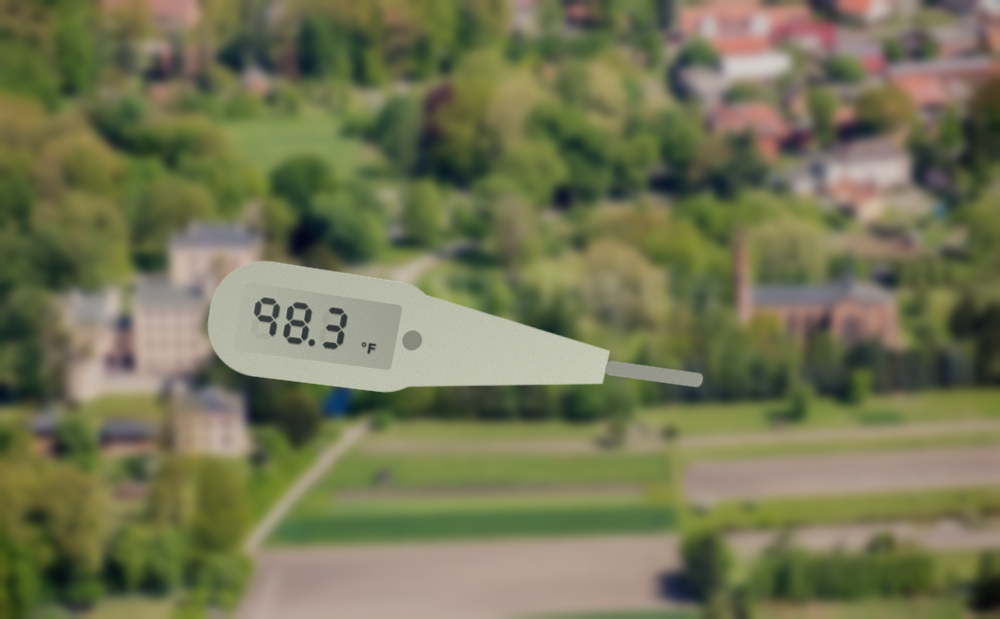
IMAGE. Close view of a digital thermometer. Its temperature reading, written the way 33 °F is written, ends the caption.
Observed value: 98.3 °F
